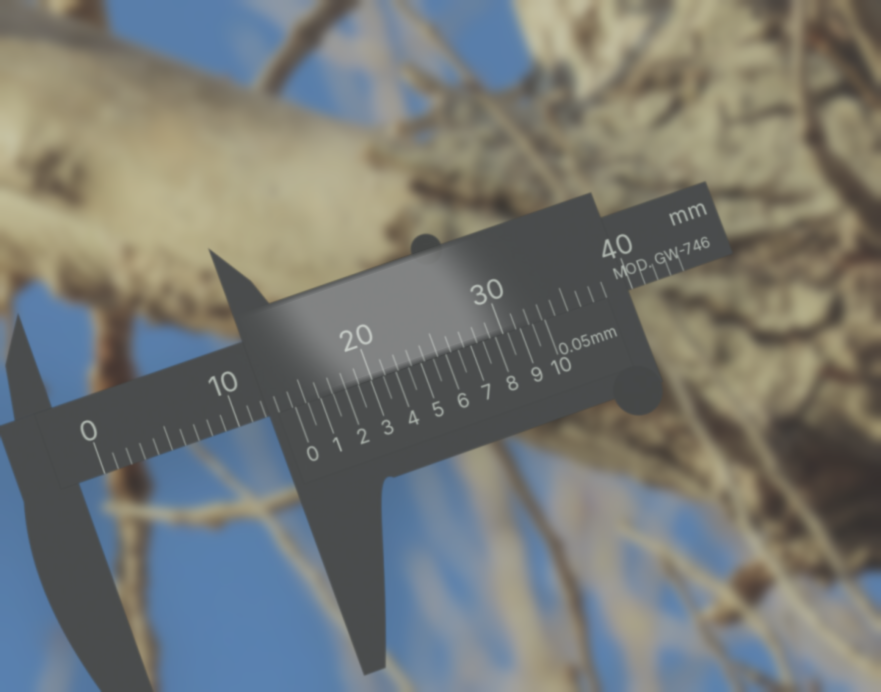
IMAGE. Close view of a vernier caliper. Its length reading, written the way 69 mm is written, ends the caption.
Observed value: 14.2 mm
